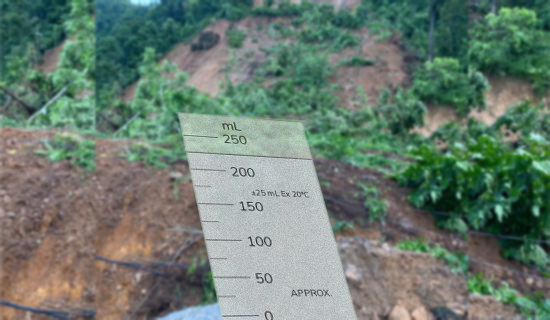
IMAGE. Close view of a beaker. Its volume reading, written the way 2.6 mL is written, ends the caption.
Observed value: 225 mL
